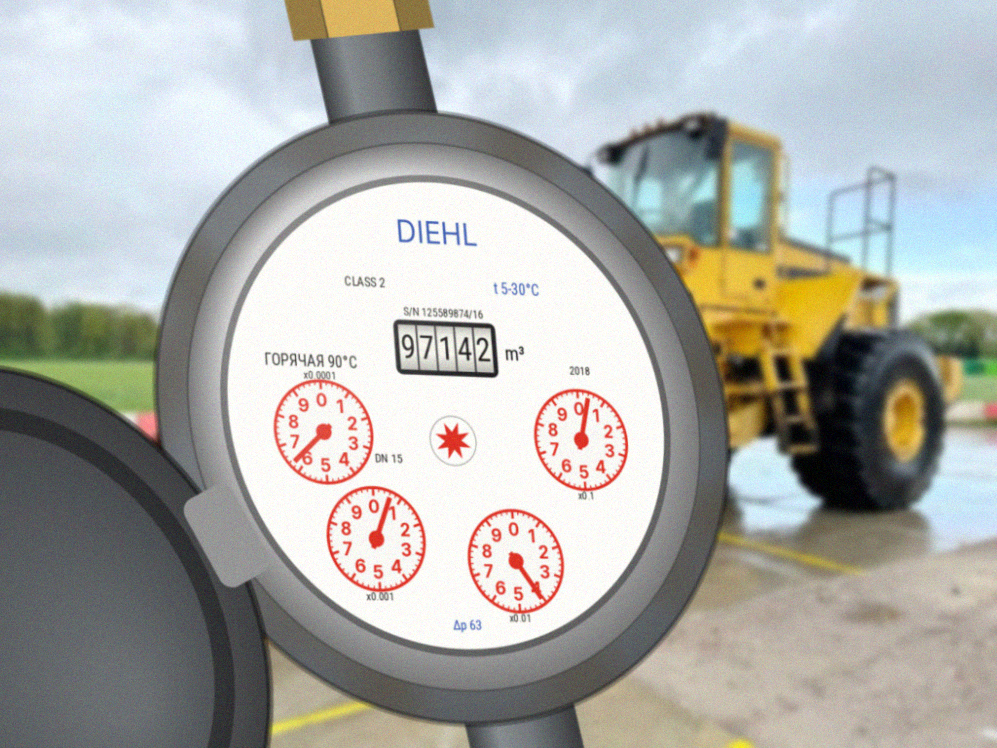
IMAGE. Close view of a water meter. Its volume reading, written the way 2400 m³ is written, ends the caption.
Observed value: 97142.0406 m³
